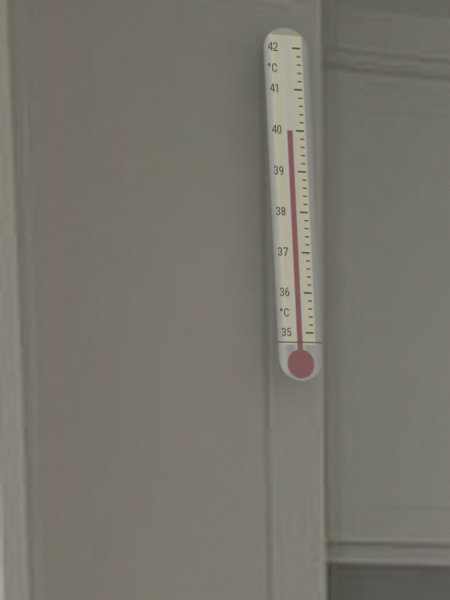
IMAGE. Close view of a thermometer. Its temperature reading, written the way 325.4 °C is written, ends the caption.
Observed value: 40 °C
